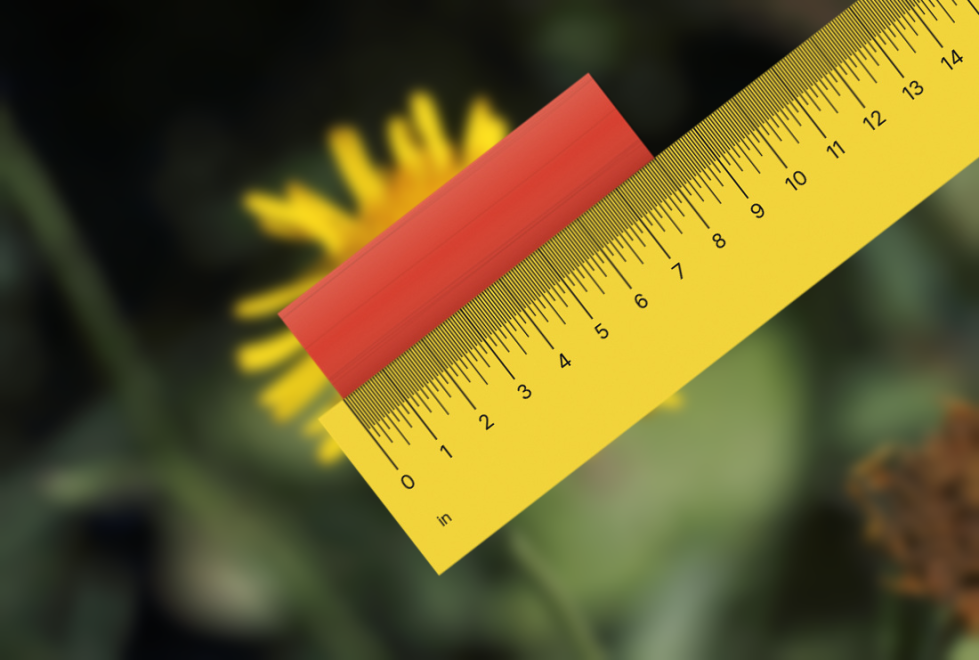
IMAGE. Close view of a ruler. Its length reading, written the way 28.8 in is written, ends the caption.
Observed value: 8 in
